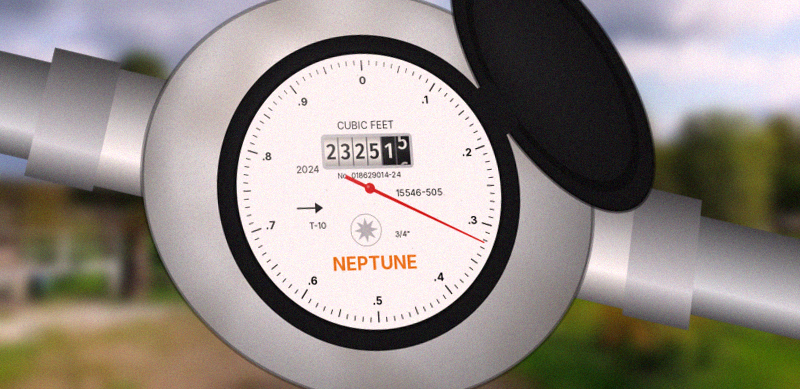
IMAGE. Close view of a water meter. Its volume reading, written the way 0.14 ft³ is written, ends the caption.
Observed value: 232515.32 ft³
